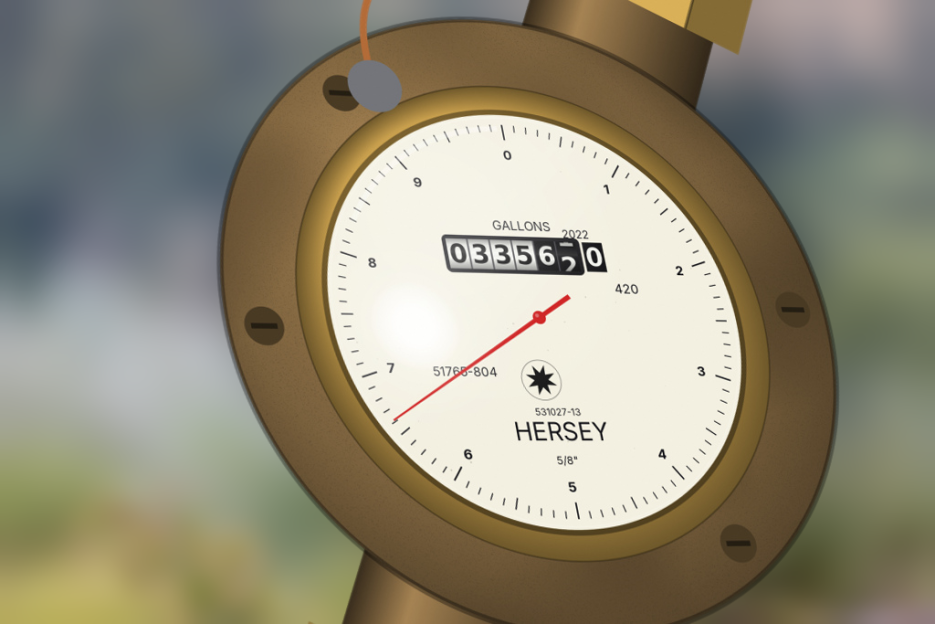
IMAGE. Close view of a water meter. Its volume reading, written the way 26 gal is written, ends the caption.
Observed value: 335616.6 gal
